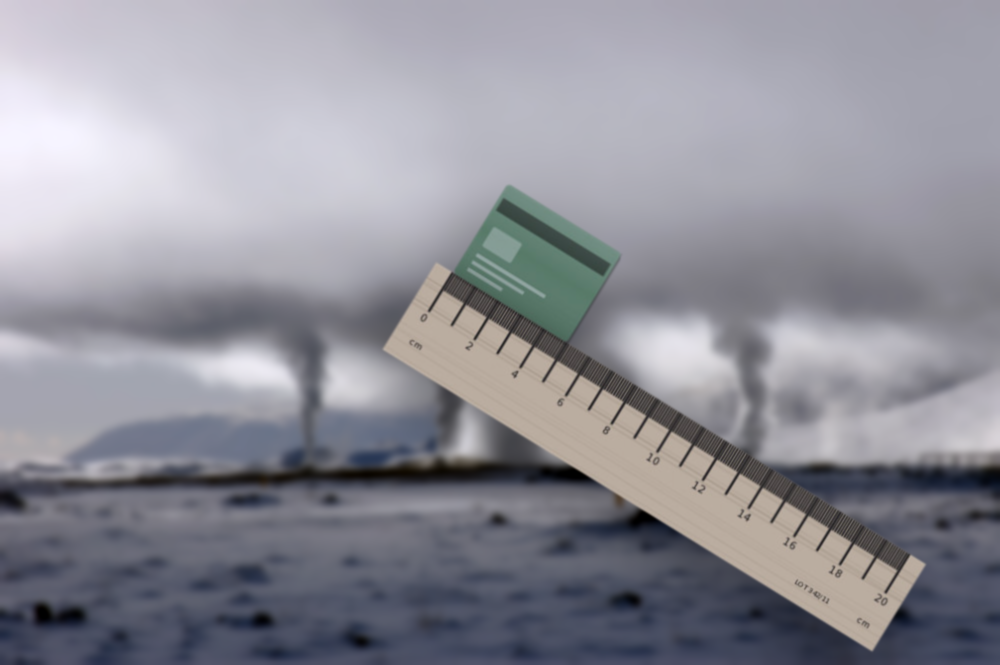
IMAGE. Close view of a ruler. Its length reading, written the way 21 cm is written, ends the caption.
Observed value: 5 cm
